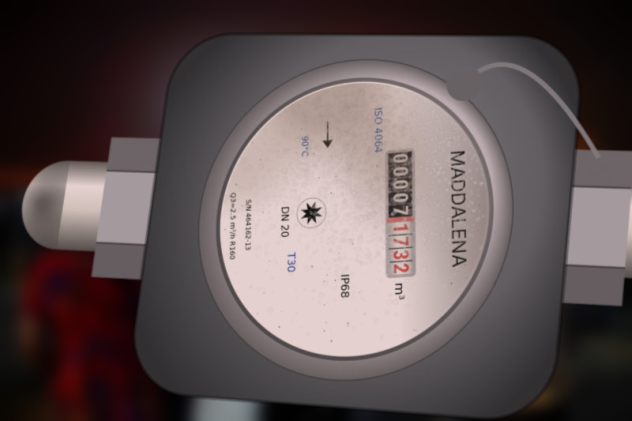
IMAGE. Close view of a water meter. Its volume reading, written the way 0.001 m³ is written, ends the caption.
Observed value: 7.1732 m³
